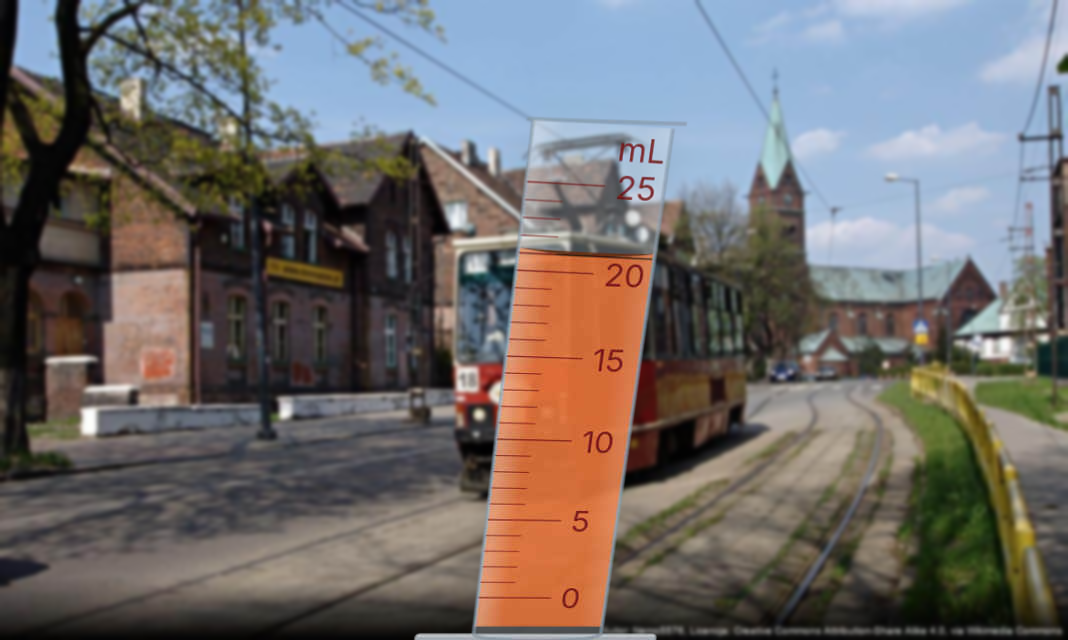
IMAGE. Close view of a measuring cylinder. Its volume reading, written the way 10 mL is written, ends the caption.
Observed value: 21 mL
